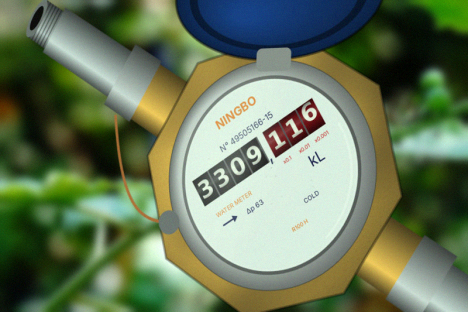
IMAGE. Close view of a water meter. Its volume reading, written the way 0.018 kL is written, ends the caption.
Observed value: 3309.116 kL
